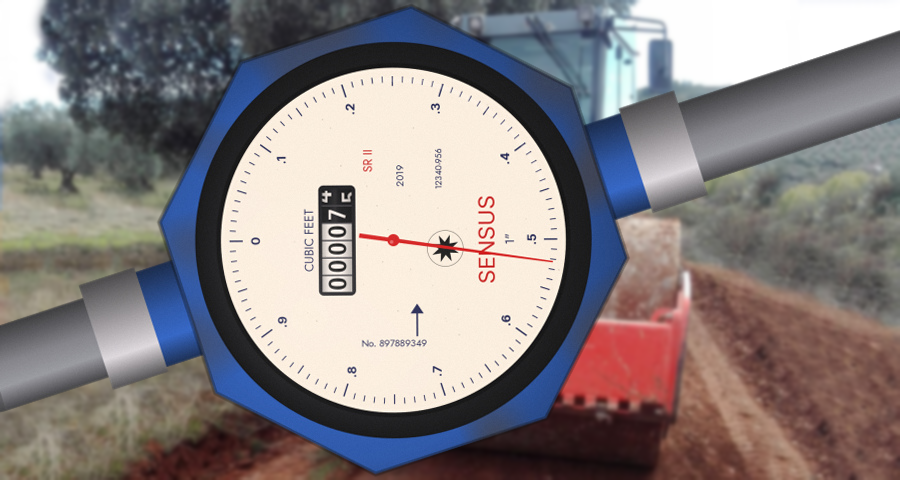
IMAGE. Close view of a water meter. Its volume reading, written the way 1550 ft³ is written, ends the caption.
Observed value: 74.52 ft³
